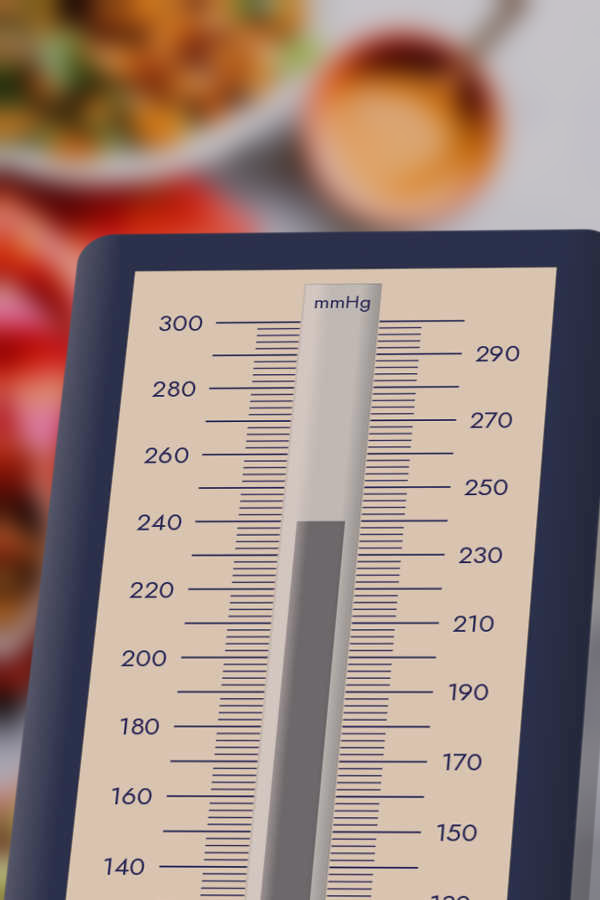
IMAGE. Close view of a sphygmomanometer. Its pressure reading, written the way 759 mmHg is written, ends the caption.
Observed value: 240 mmHg
